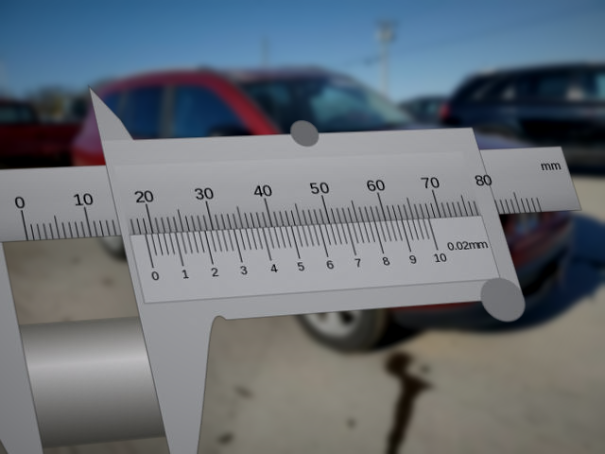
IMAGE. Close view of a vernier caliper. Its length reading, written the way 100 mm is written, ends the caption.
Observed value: 18.8 mm
